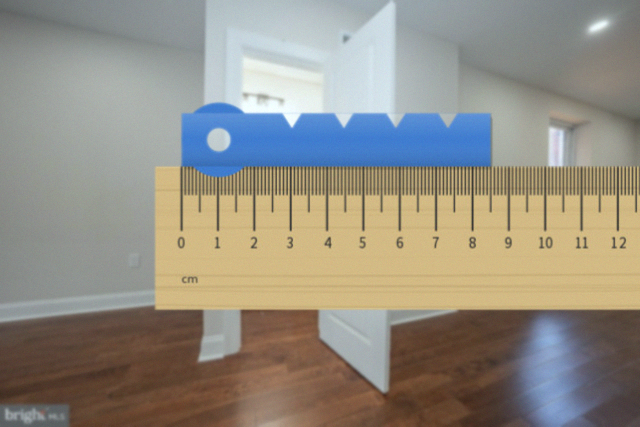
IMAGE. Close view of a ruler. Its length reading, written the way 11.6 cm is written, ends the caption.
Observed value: 8.5 cm
